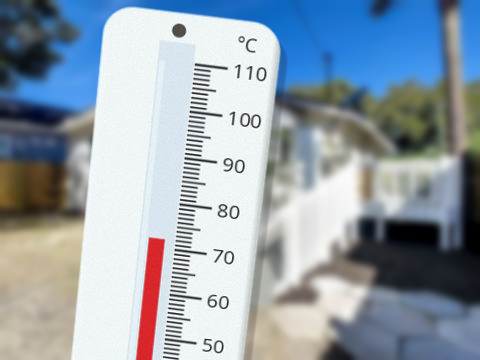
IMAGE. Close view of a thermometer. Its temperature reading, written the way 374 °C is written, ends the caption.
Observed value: 72 °C
